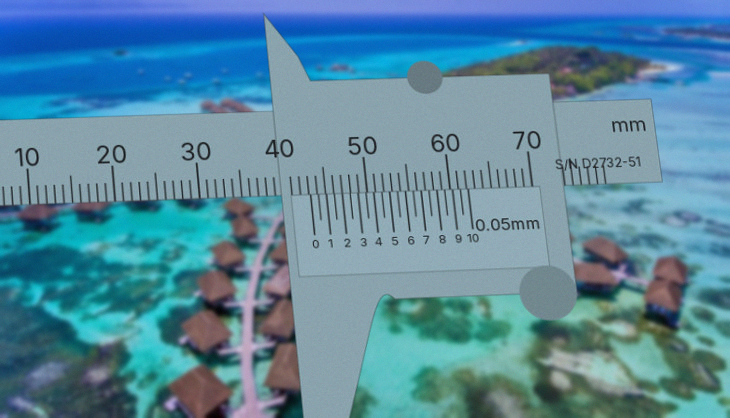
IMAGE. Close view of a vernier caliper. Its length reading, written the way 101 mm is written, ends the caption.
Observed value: 43.2 mm
